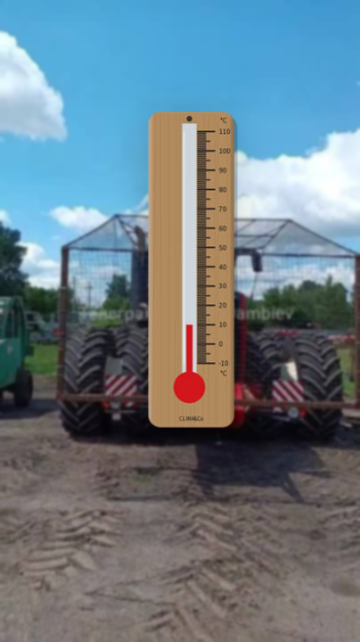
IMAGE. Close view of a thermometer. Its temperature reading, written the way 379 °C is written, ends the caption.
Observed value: 10 °C
